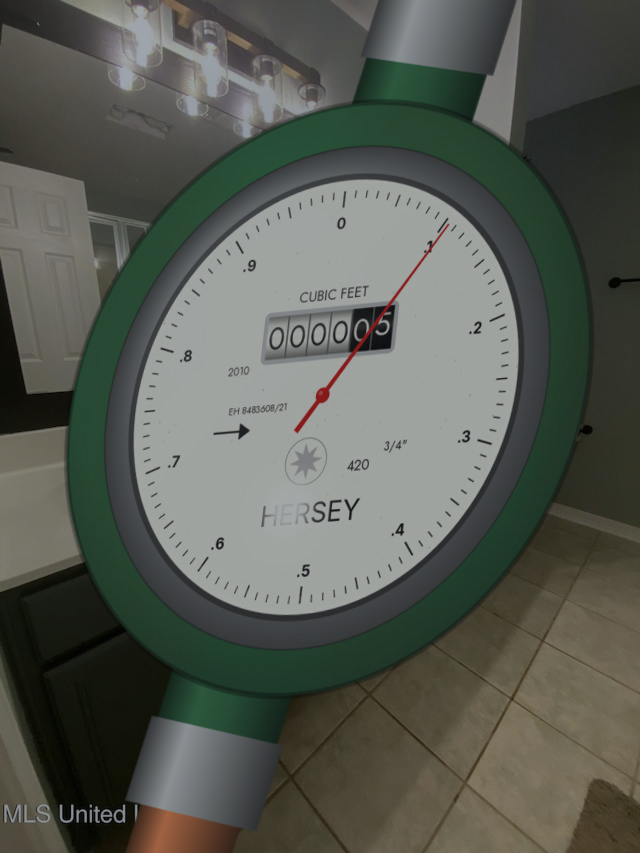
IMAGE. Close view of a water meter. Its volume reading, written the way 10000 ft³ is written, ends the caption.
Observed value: 5.10 ft³
